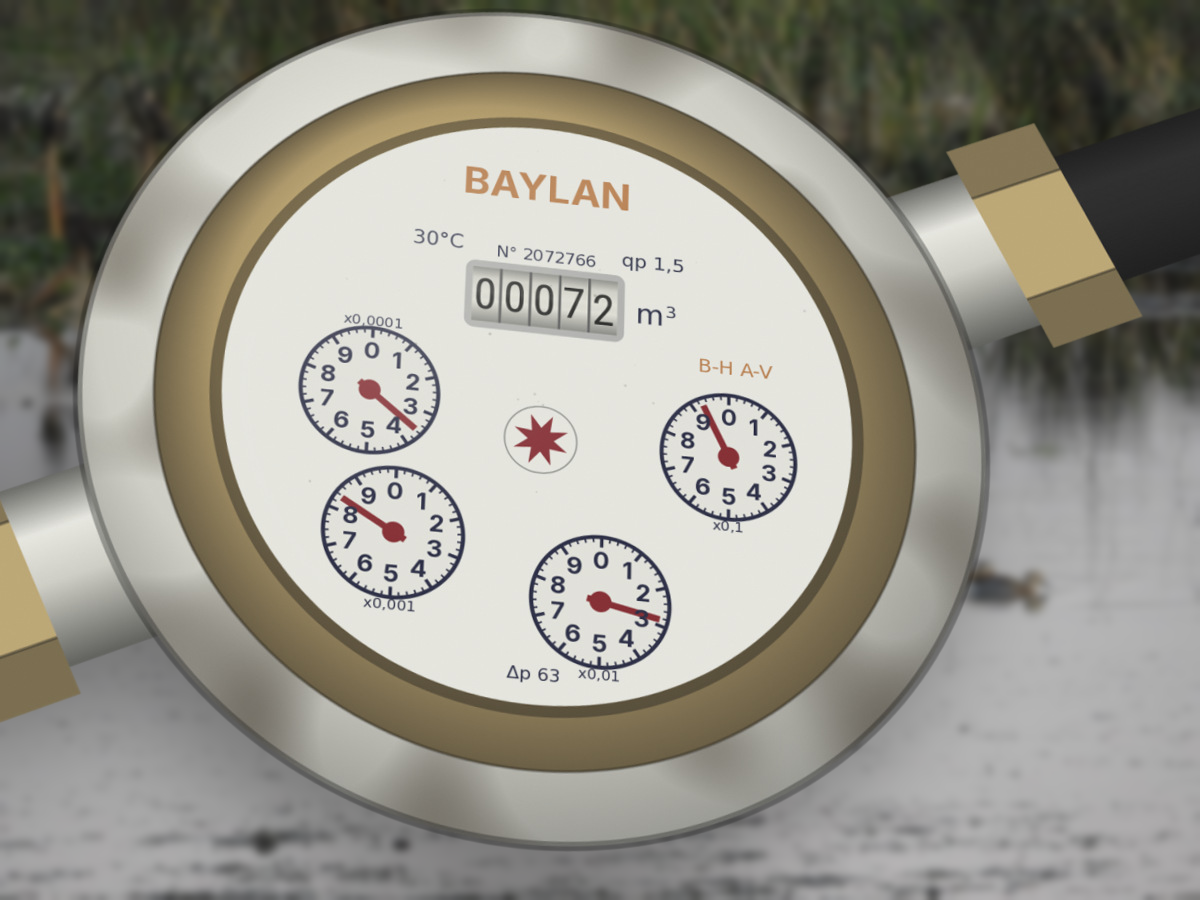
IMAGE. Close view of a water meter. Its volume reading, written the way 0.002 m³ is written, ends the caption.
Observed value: 71.9283 m³
